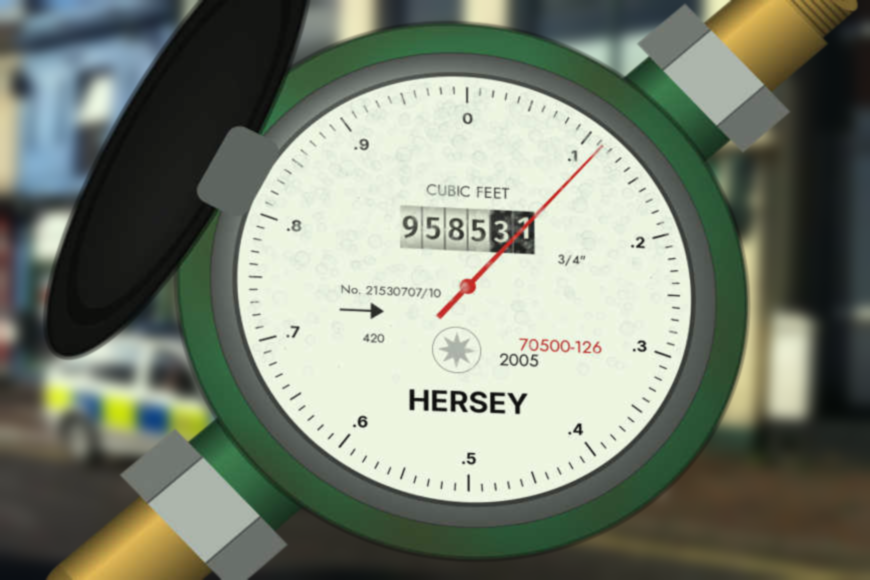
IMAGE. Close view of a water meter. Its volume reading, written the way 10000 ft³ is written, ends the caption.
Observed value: 958531.11 ft³
